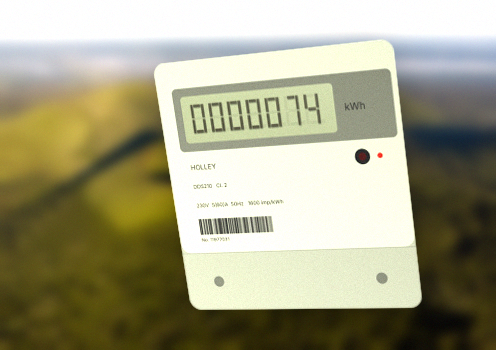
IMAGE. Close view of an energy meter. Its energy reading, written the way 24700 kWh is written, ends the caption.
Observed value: 74 kWh
